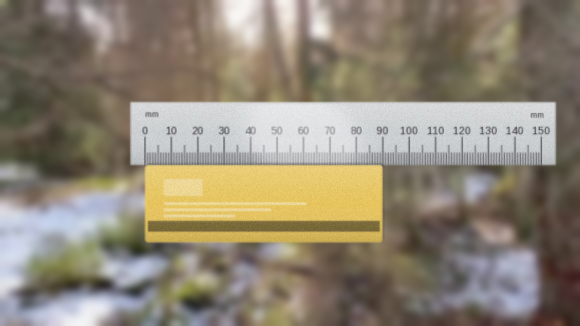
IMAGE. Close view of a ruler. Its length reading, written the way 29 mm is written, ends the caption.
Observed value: 90 mm
